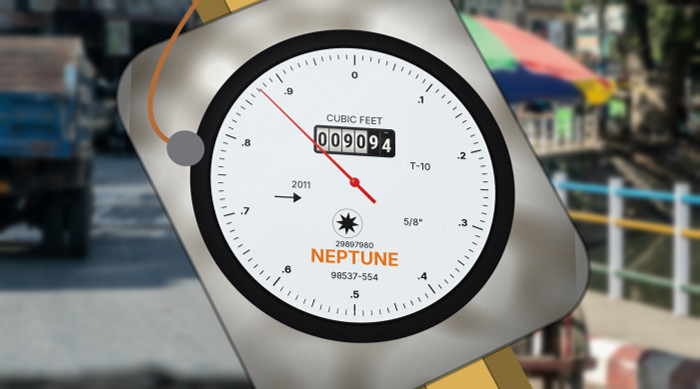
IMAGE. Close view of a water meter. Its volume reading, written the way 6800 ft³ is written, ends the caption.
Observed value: 9093.87 ft³
